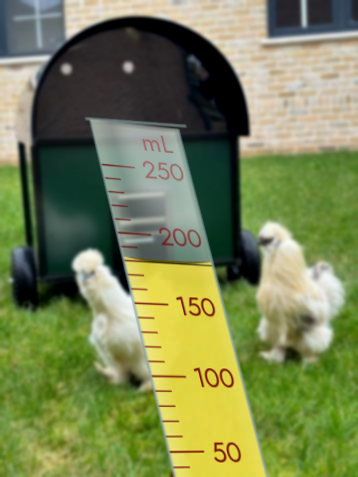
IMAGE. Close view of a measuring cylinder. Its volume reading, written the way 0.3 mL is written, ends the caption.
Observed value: 180 mL
